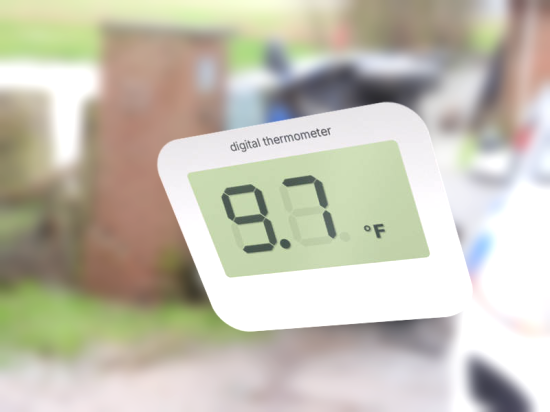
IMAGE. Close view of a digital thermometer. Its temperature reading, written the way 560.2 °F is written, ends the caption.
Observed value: 9.7 °F
